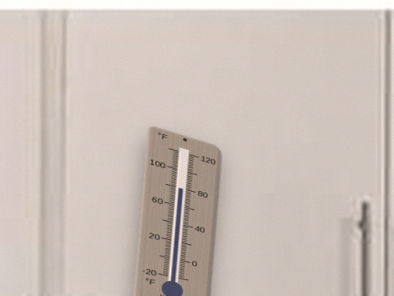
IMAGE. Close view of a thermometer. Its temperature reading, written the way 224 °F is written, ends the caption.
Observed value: 80 °F
